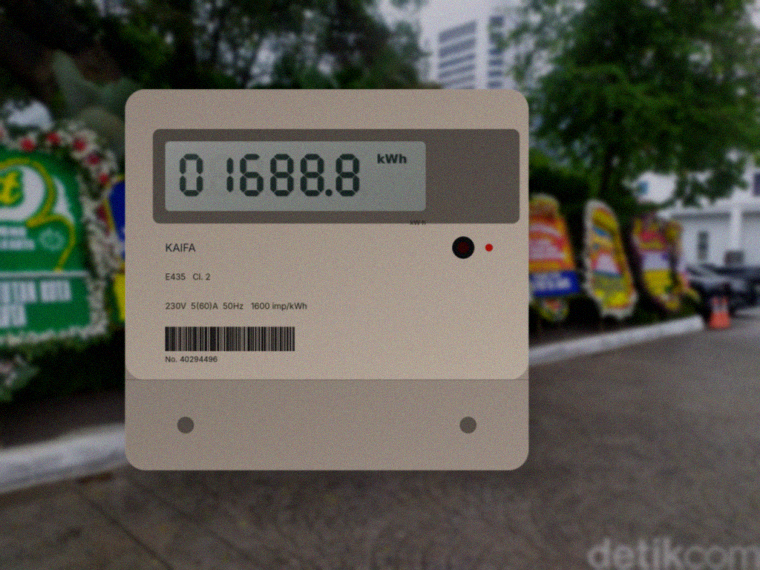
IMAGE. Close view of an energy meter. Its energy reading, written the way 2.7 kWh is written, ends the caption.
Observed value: 1688.8 kWh
